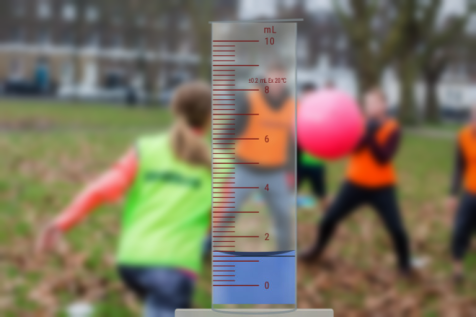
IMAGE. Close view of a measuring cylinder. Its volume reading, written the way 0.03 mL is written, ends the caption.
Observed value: 1.2 mL
